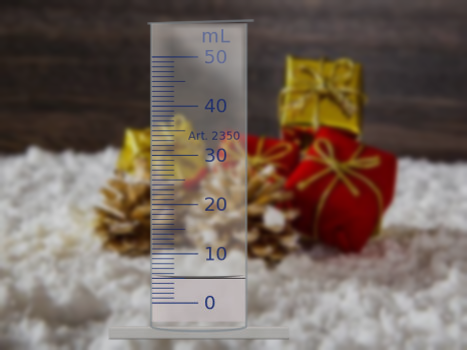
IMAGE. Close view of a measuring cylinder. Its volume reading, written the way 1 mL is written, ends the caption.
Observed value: 5 mL
